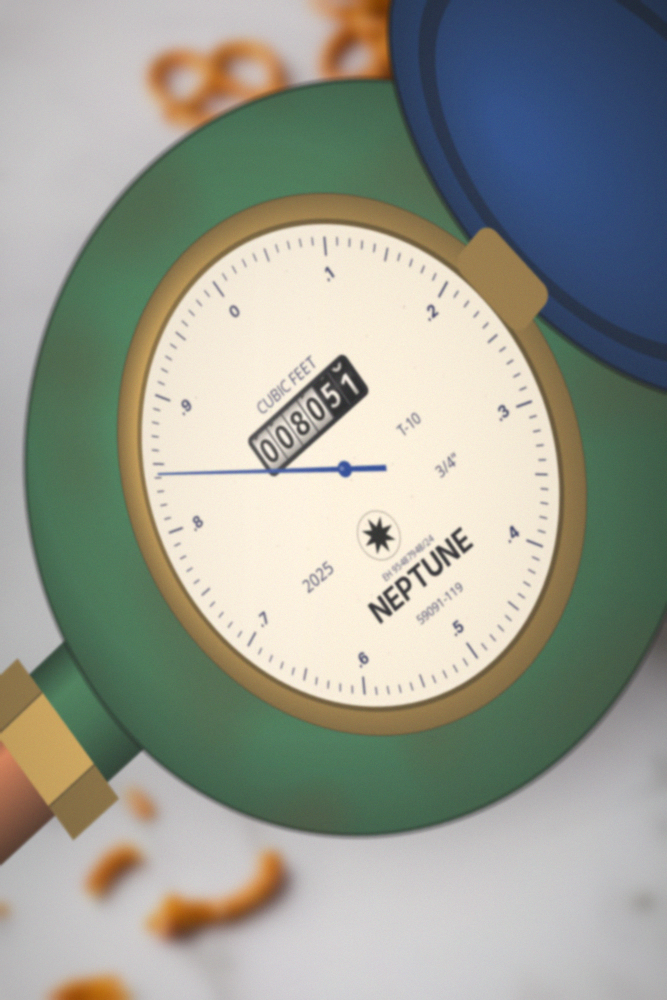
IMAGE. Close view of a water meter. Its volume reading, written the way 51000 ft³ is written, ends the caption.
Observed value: 8050.84 ft³
